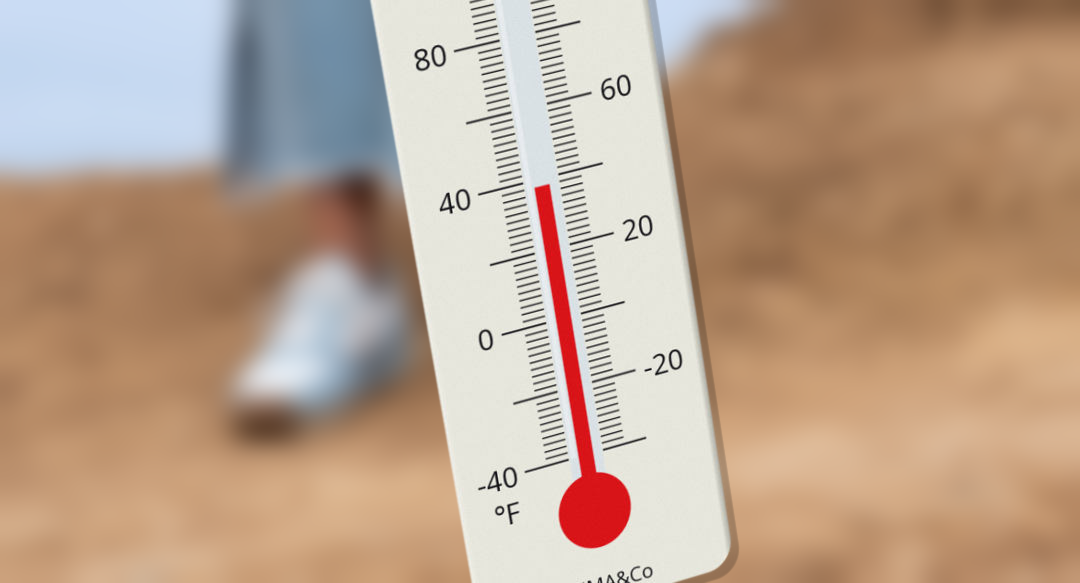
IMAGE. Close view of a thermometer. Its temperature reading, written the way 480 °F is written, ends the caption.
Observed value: 38 °F
